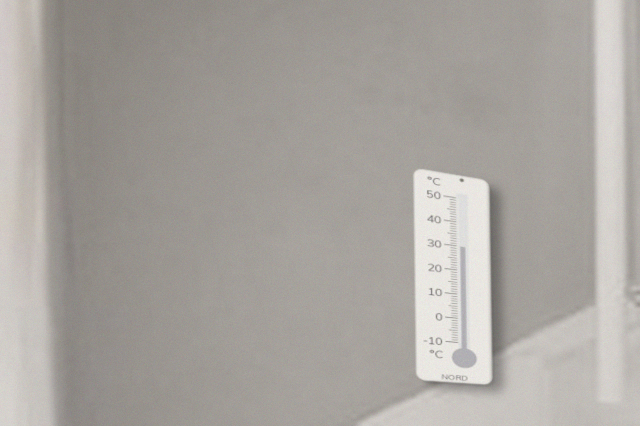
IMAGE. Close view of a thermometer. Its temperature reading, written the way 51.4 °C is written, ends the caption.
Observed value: 30 °C
